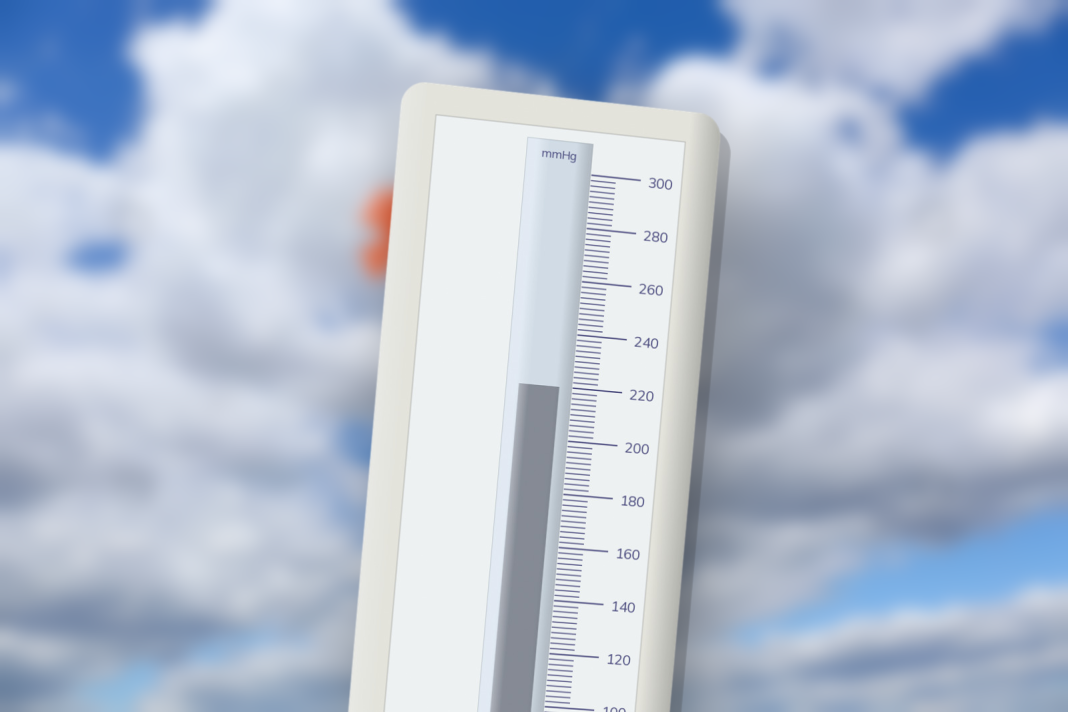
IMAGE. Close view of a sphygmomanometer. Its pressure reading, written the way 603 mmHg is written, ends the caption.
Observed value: 220 mmHg
